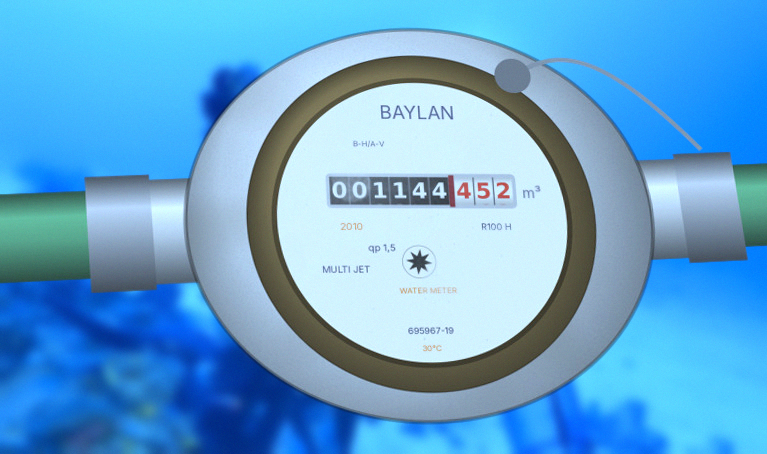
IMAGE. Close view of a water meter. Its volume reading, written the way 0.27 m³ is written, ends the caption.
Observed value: 1144.452 m³
